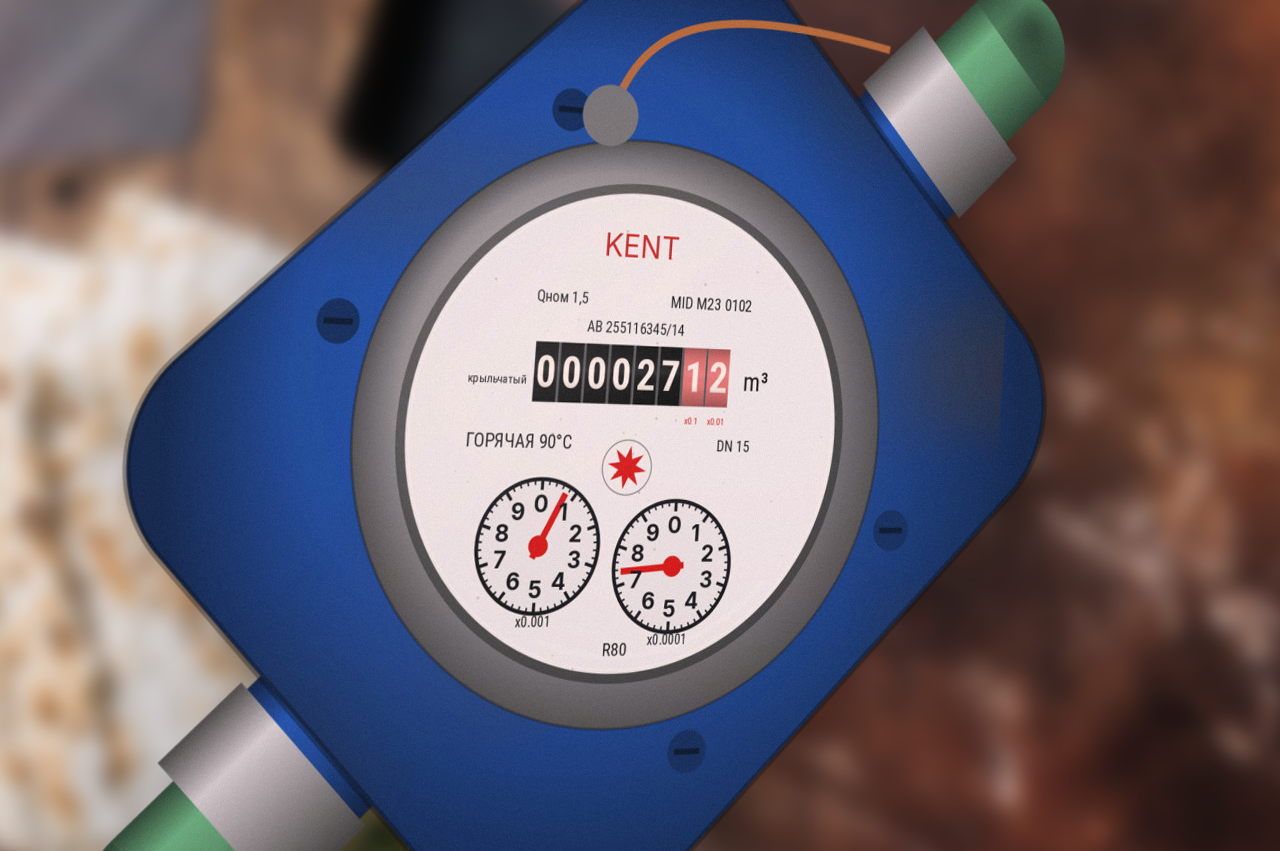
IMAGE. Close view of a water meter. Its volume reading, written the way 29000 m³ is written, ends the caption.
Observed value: 27.1207 m³
